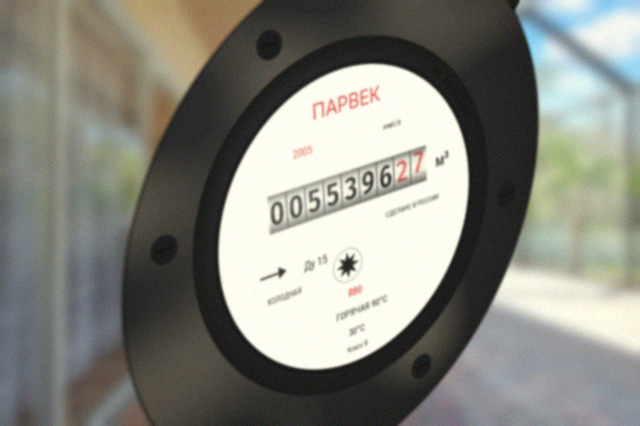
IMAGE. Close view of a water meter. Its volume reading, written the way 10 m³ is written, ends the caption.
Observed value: 55396.27 m³
